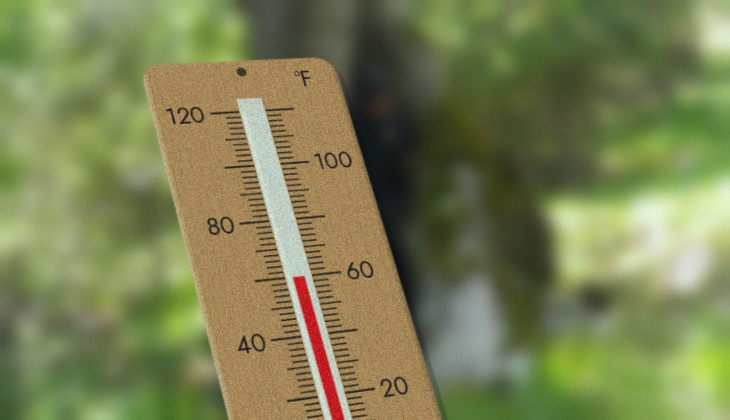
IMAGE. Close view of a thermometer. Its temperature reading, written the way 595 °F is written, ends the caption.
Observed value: 60 °F
